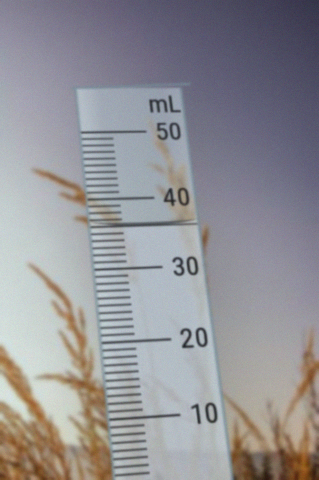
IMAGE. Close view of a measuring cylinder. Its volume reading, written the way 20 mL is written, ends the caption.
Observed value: 36 mL
